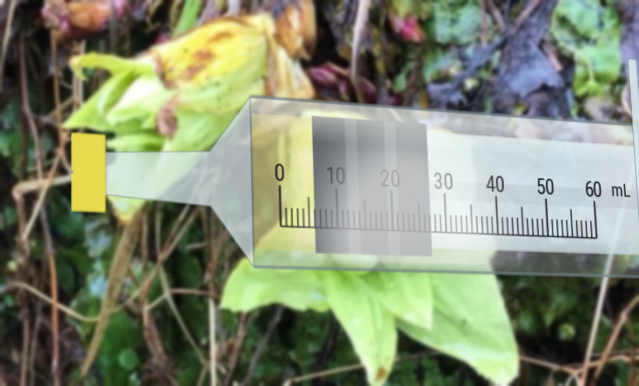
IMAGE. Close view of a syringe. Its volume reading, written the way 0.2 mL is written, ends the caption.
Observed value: 6 mL
